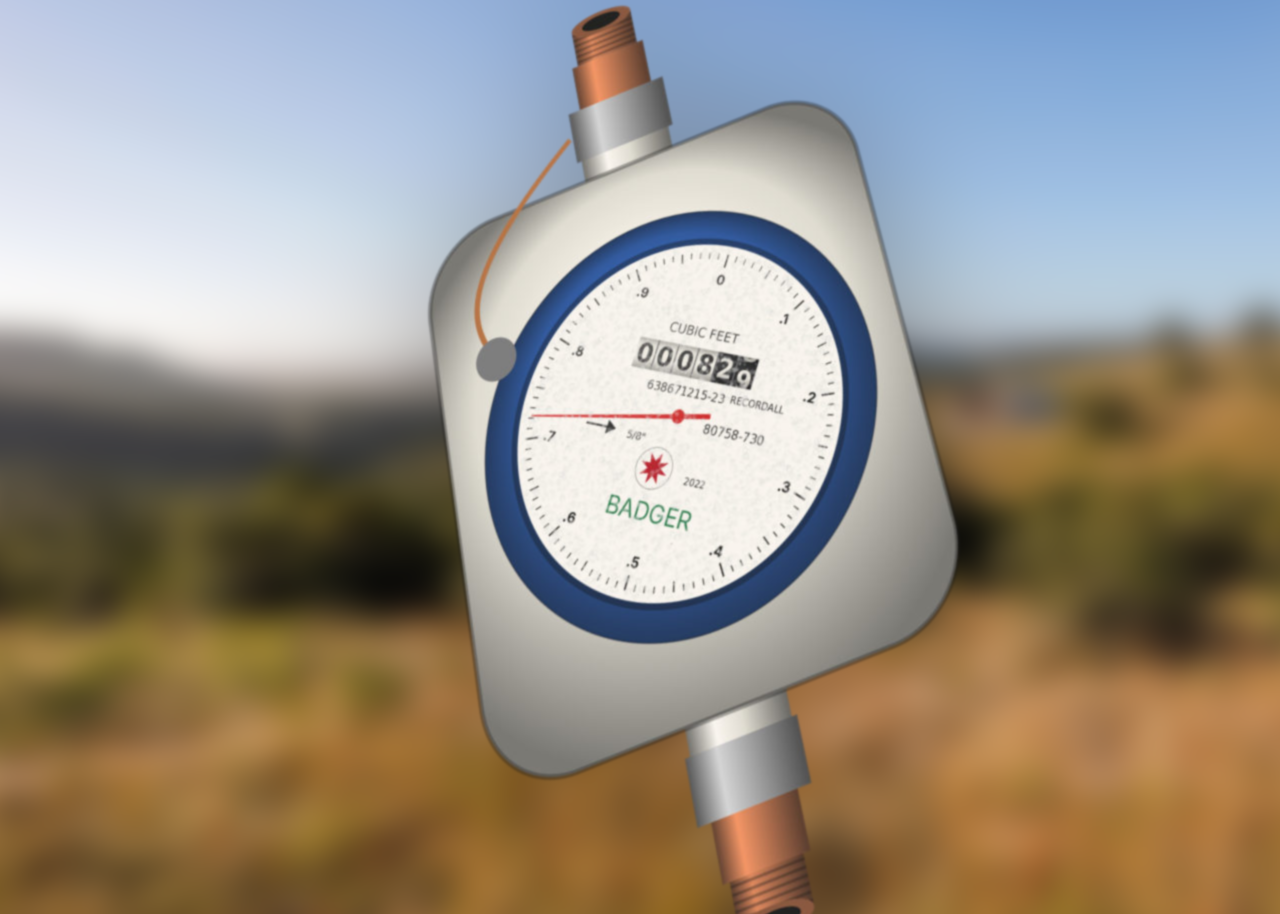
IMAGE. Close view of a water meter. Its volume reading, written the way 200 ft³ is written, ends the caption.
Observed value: 828.72 ft³
